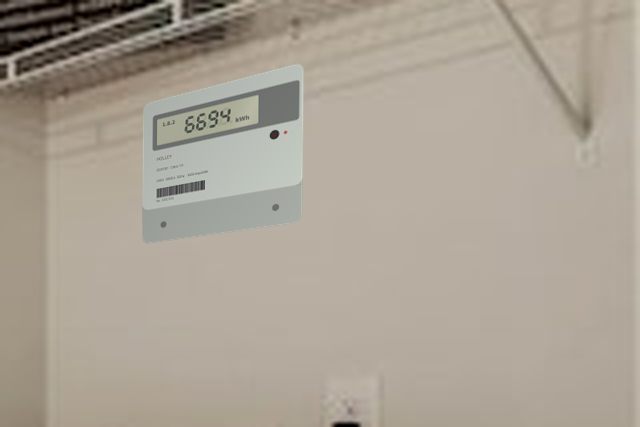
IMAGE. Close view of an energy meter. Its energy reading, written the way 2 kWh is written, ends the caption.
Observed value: 6694 kWh
